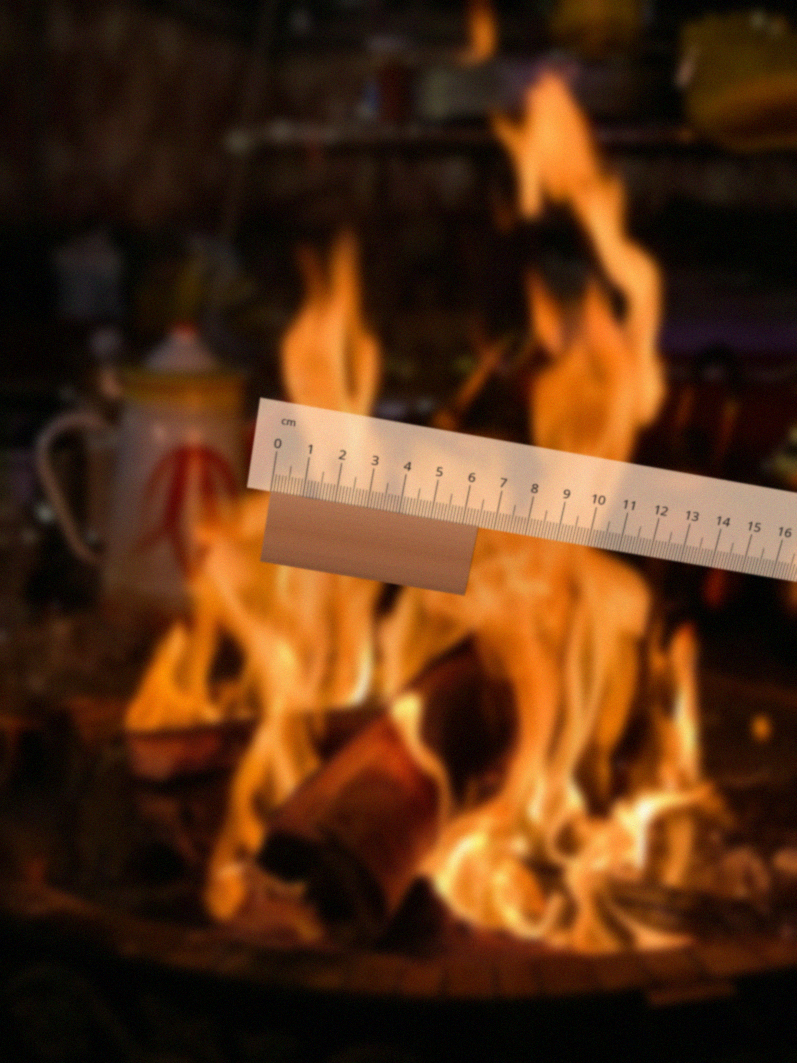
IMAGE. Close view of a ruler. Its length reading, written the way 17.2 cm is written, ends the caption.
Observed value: 6.5 cm
